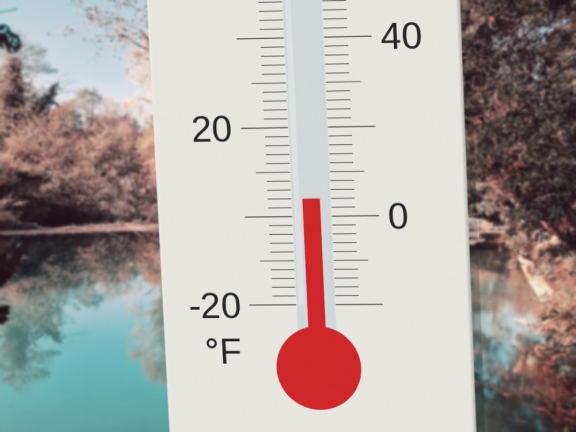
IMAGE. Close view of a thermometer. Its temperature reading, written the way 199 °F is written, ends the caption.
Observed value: 4 °F
